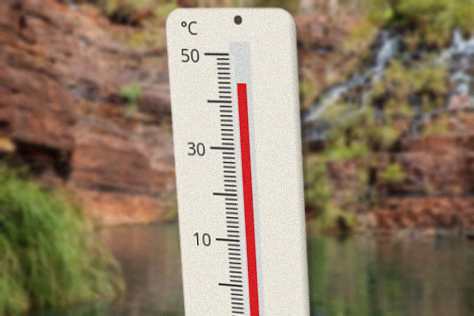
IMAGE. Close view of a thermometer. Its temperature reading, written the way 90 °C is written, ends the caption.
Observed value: 44 °C
